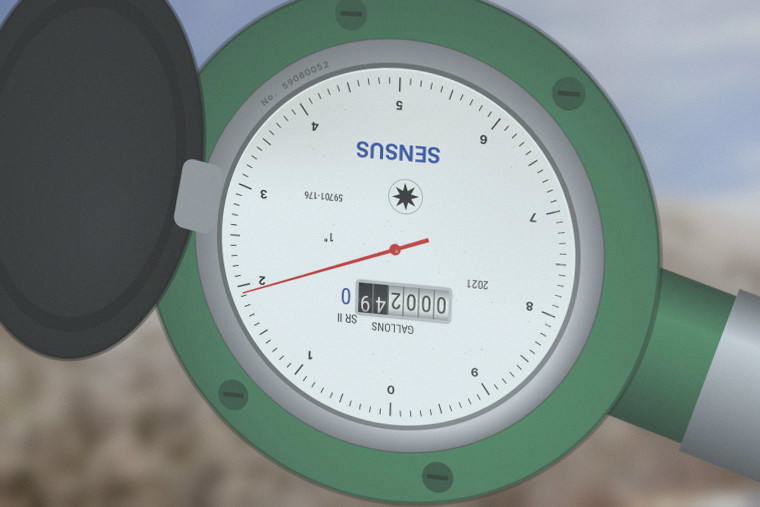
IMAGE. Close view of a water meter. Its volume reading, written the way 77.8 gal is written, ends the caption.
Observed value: 2491.9 gal
